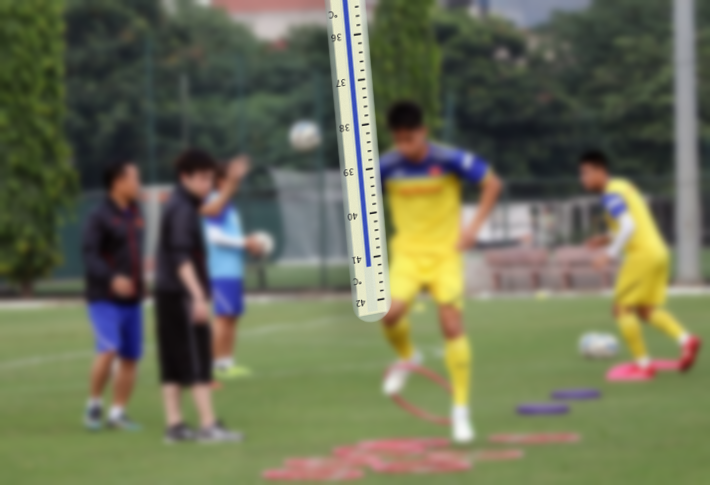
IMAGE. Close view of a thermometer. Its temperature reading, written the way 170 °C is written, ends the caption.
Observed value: 41.2 °C
